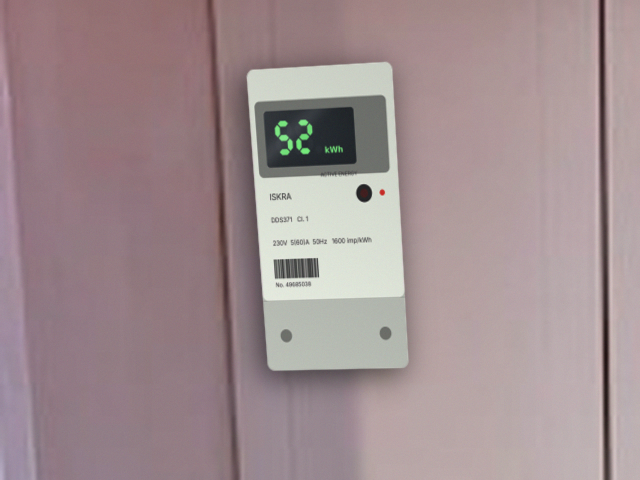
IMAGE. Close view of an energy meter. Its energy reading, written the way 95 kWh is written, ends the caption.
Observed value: 52 kWh
